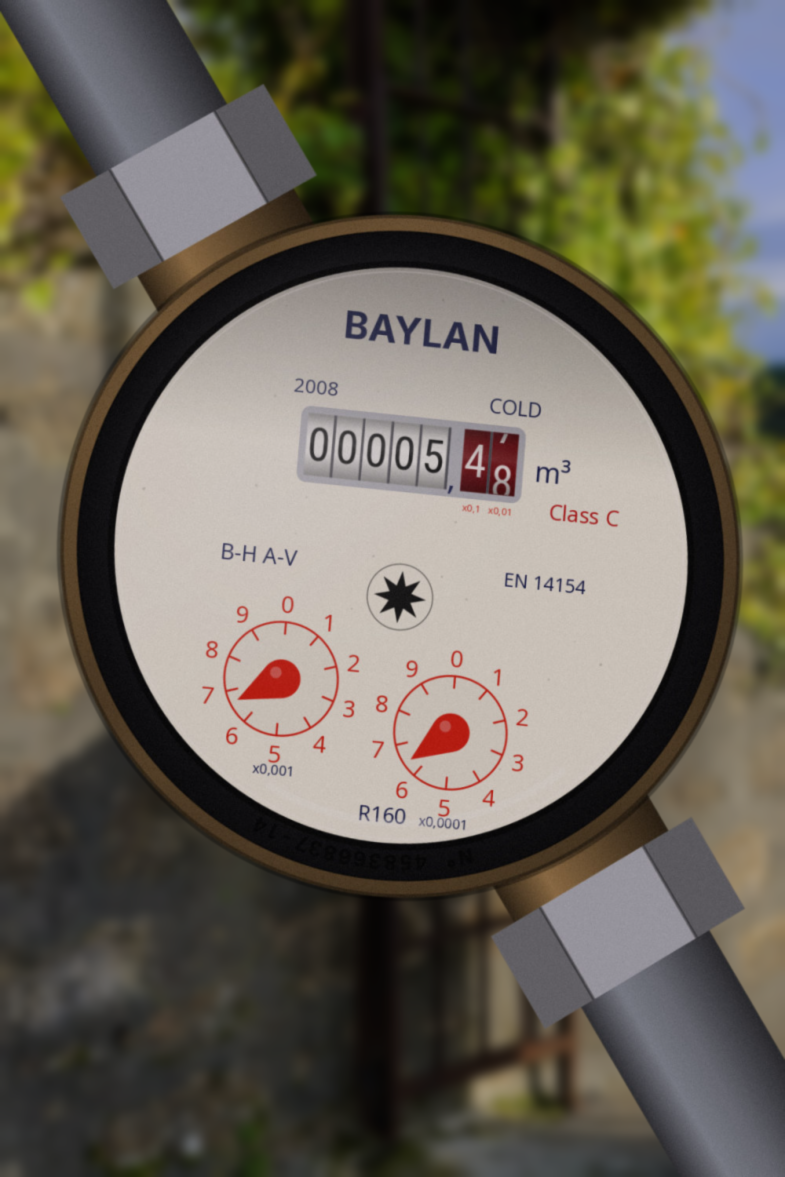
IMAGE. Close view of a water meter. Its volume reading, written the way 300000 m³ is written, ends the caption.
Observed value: 5.4766 m³
